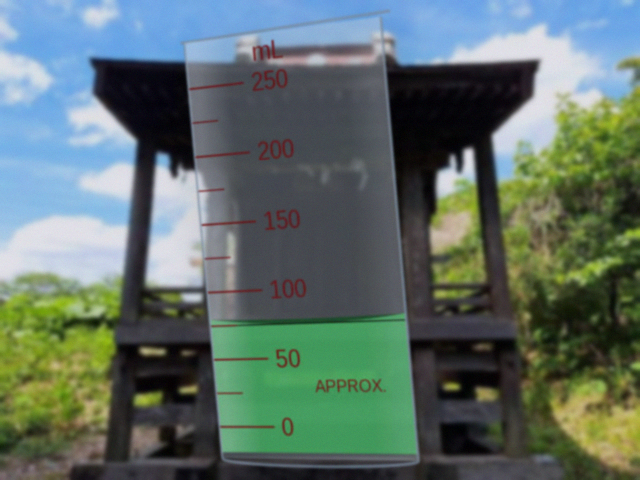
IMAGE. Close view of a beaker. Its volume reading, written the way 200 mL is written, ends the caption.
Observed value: 75 mL
